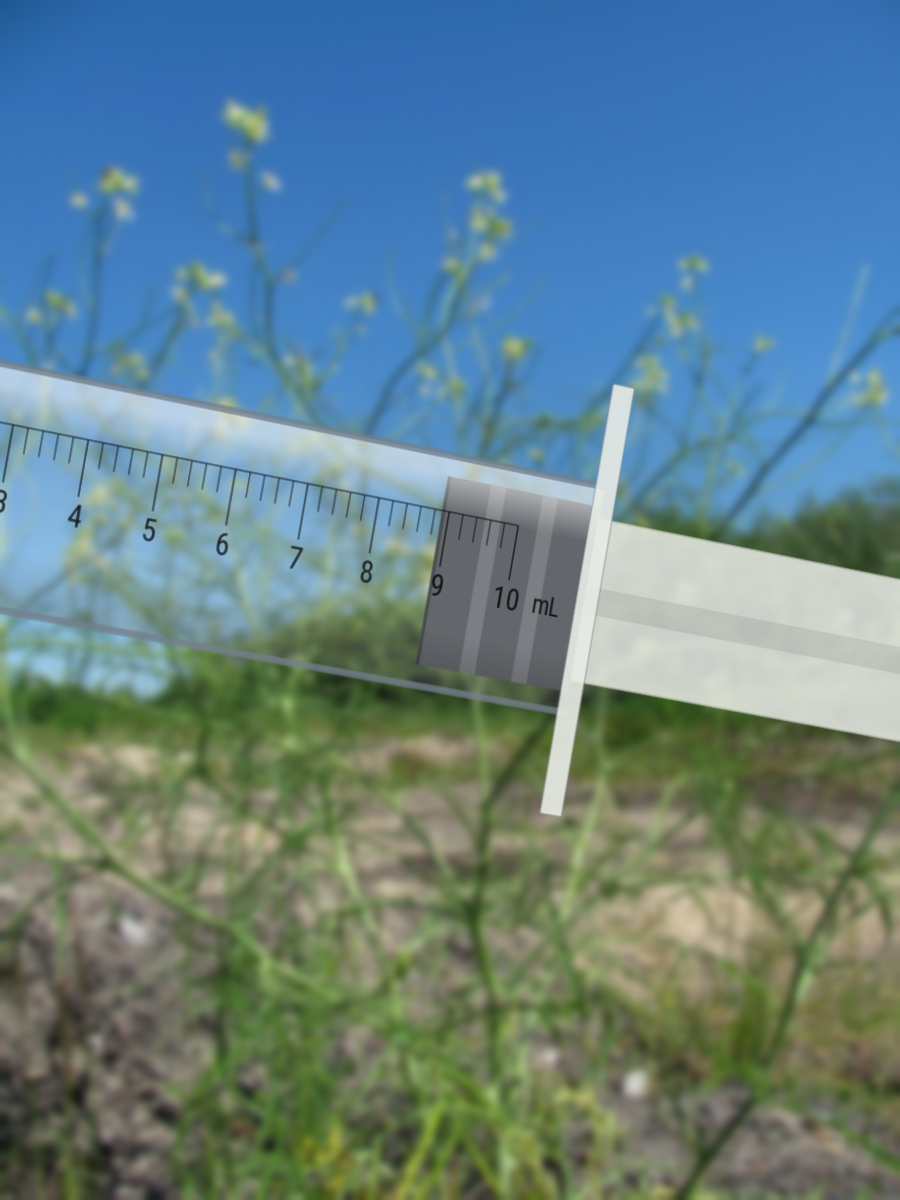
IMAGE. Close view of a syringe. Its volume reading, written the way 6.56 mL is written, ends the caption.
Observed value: 8.9 mL
